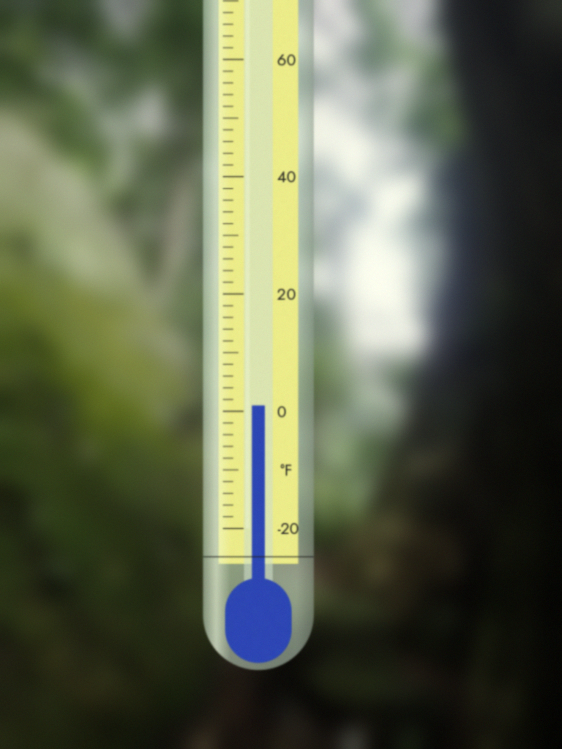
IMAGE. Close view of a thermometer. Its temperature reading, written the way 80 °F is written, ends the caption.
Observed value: 1 °F
